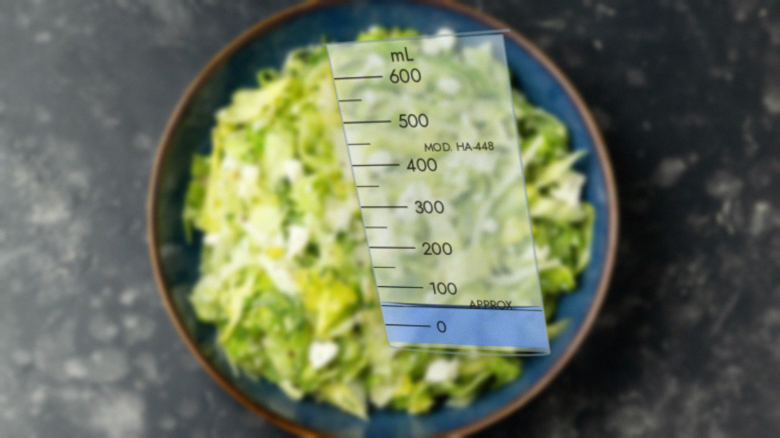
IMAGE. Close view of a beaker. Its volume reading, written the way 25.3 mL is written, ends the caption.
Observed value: 50 mL
